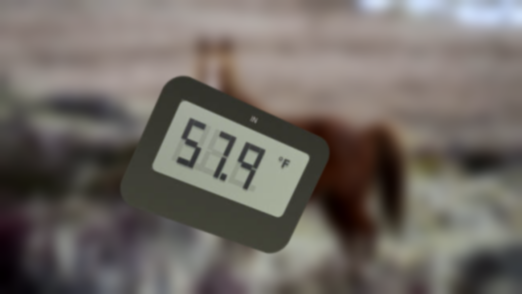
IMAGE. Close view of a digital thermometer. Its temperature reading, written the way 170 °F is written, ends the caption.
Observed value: 57.9 °F
